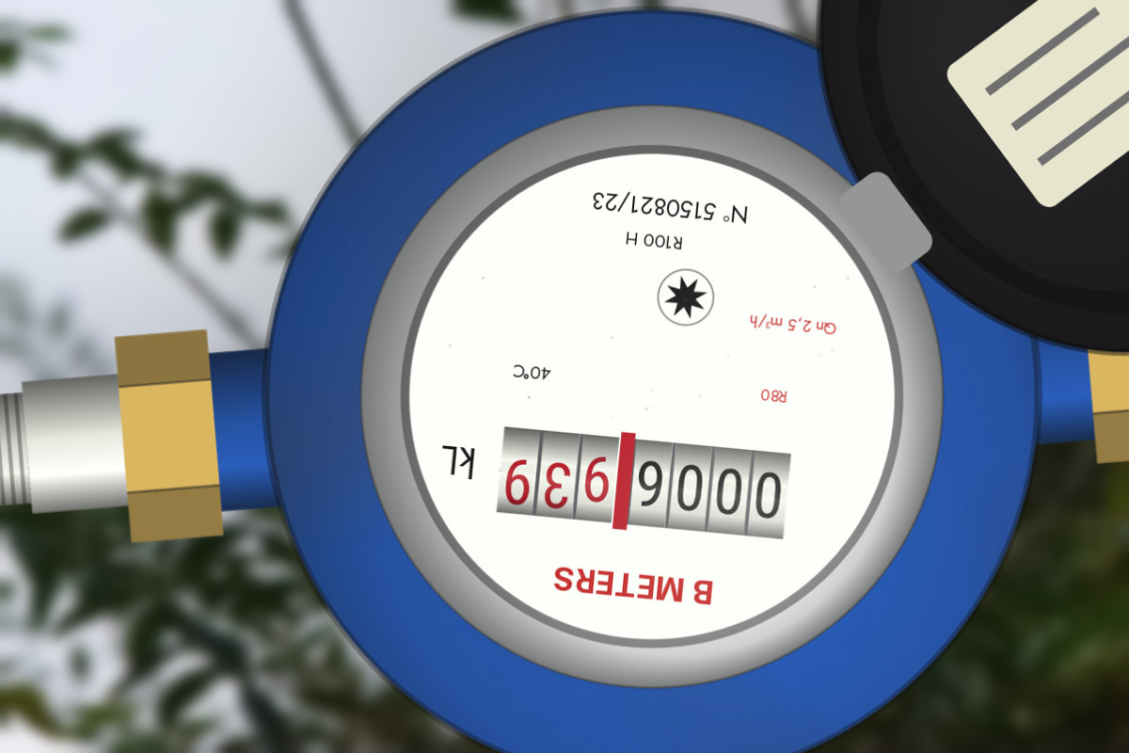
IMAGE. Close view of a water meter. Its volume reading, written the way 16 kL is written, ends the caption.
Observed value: 6.939 kL
